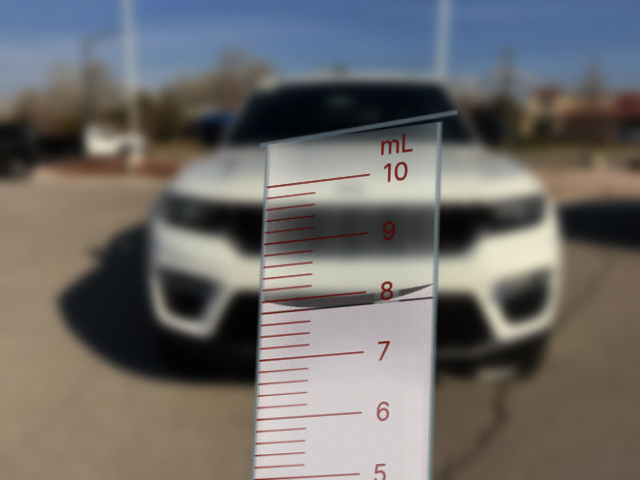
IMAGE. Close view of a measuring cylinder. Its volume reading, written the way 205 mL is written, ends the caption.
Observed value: 7.8 mL
